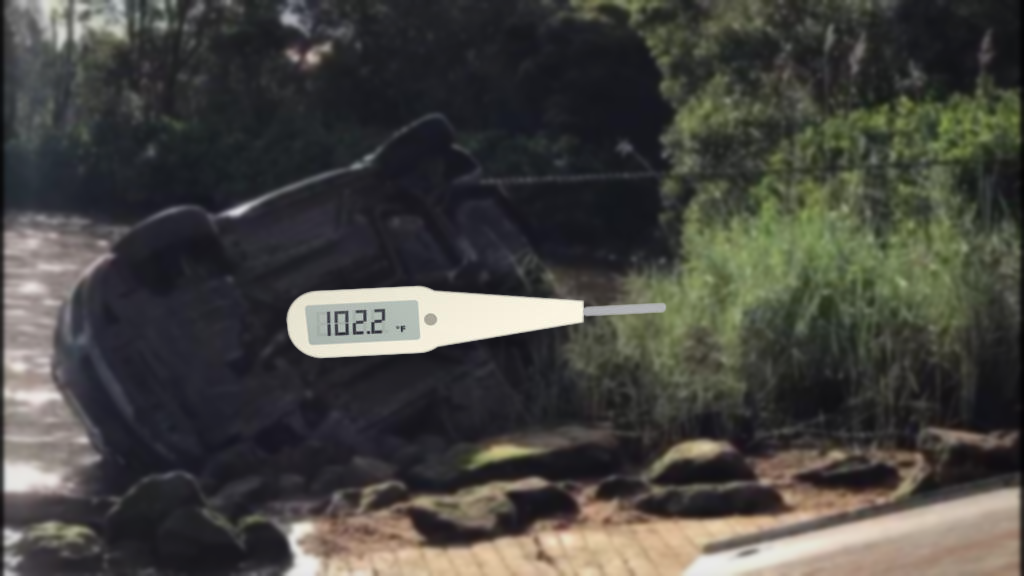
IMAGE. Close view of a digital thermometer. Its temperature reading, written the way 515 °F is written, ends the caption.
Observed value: 102.2 °F
